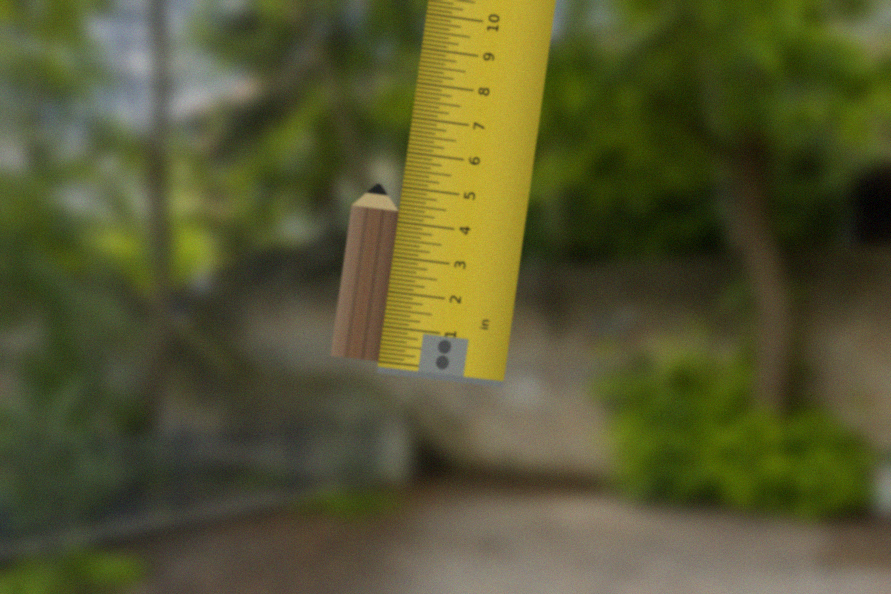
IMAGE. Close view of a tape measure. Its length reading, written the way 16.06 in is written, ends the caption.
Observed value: 5 in
